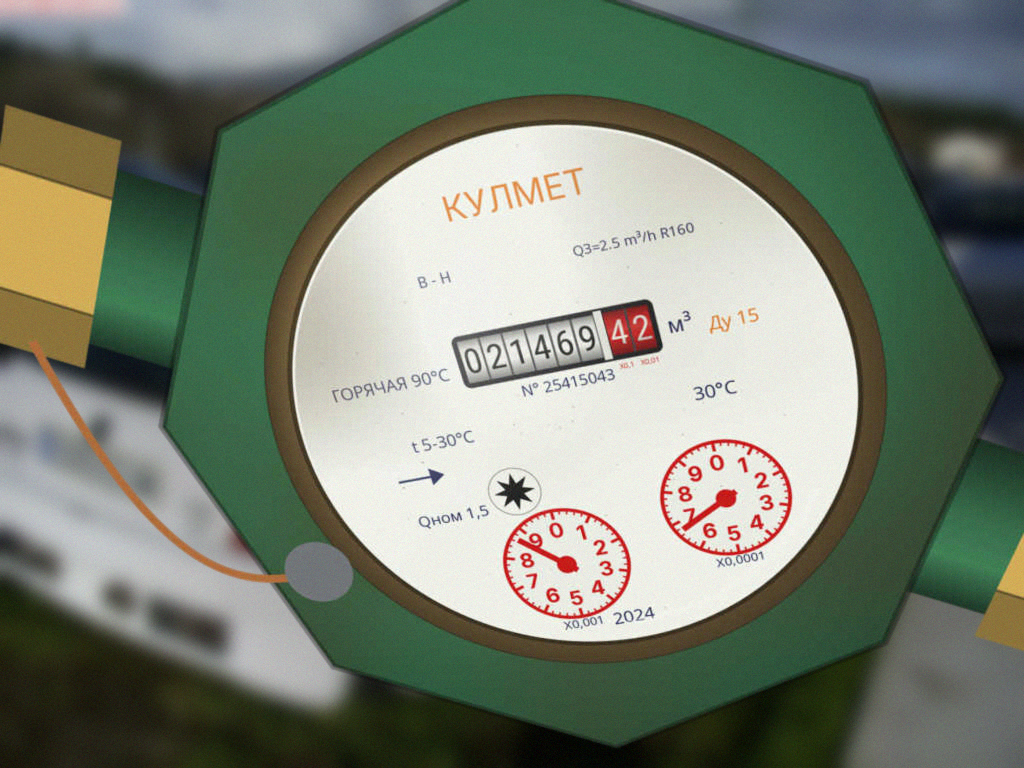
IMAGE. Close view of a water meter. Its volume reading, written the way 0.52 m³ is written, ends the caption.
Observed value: 21469.4286 m³
